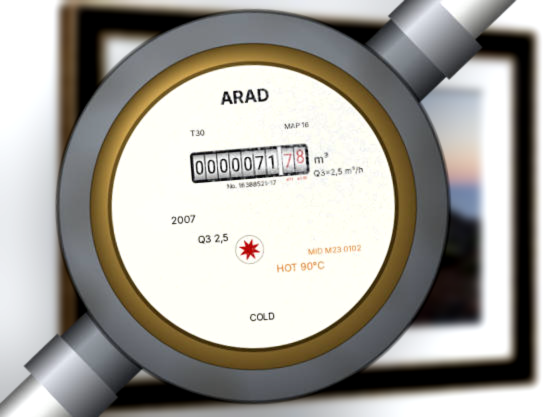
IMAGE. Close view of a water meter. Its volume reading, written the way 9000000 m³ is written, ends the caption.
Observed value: 71.78 m³
